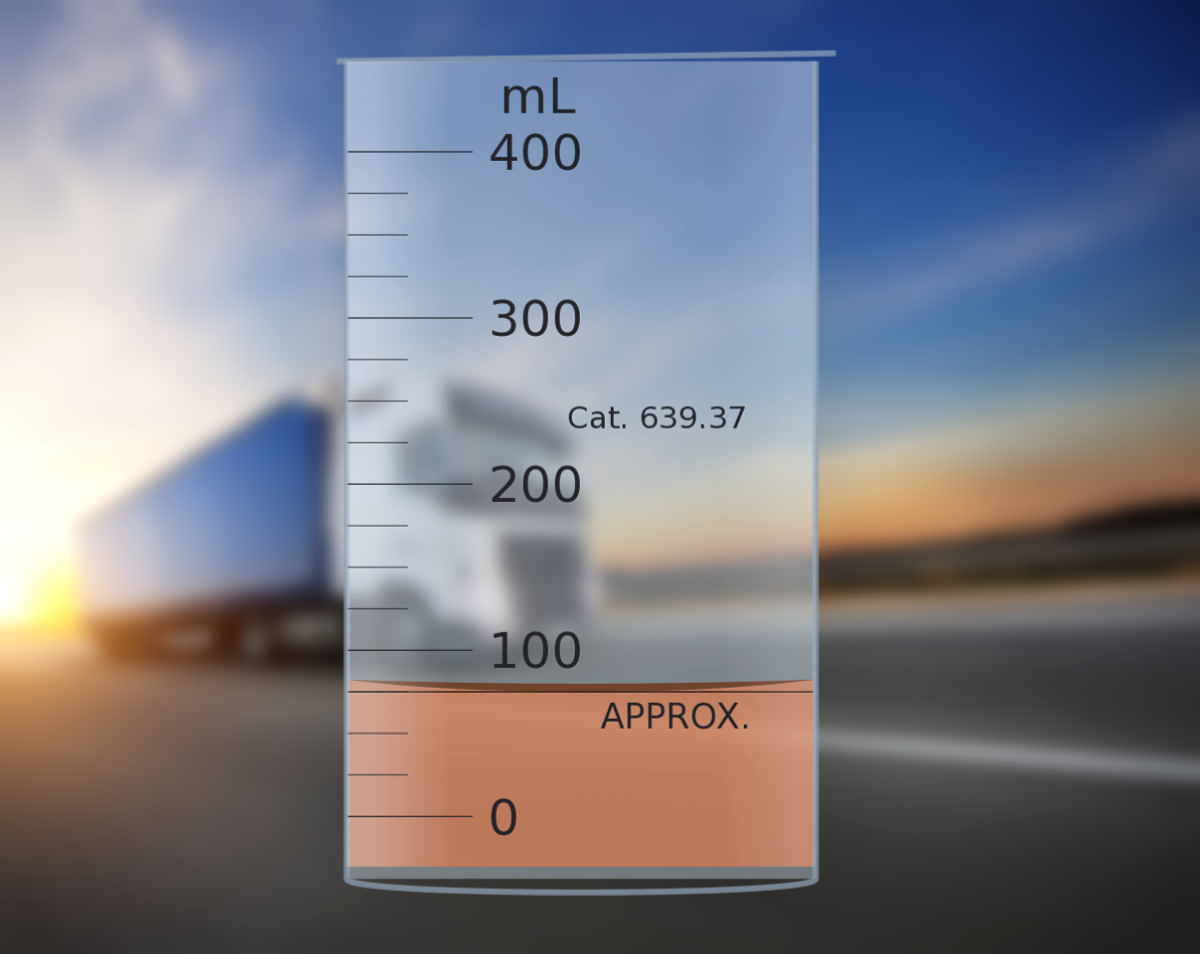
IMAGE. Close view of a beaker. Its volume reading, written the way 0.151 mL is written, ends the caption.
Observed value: 75 mL
